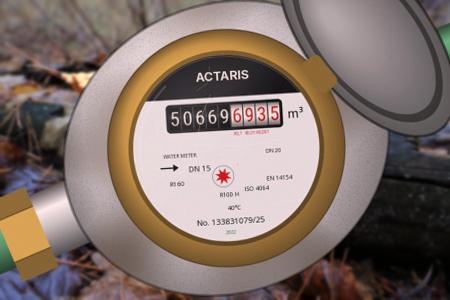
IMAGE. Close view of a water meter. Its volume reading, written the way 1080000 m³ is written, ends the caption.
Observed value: 50669.6935 m³
